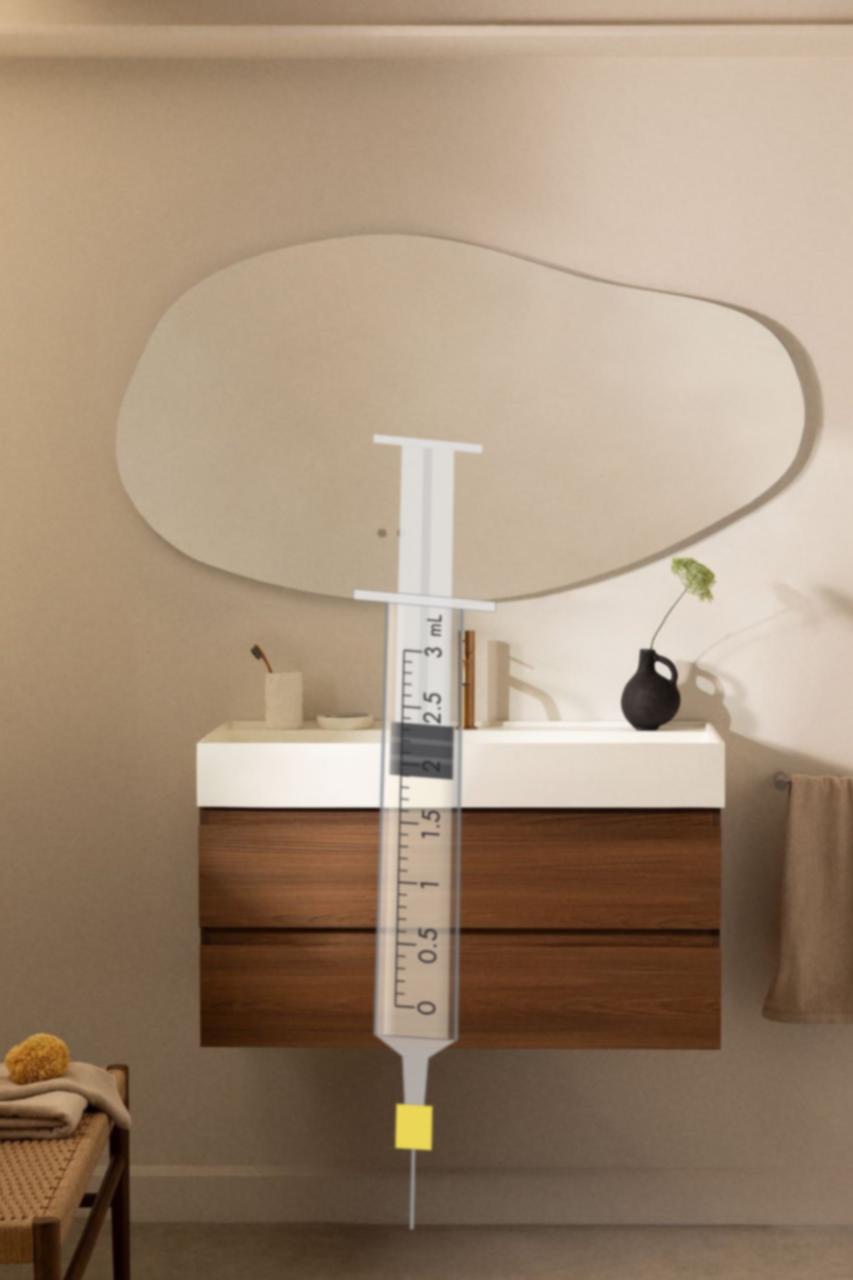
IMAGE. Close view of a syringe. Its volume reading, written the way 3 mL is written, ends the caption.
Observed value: 1.9 mL
